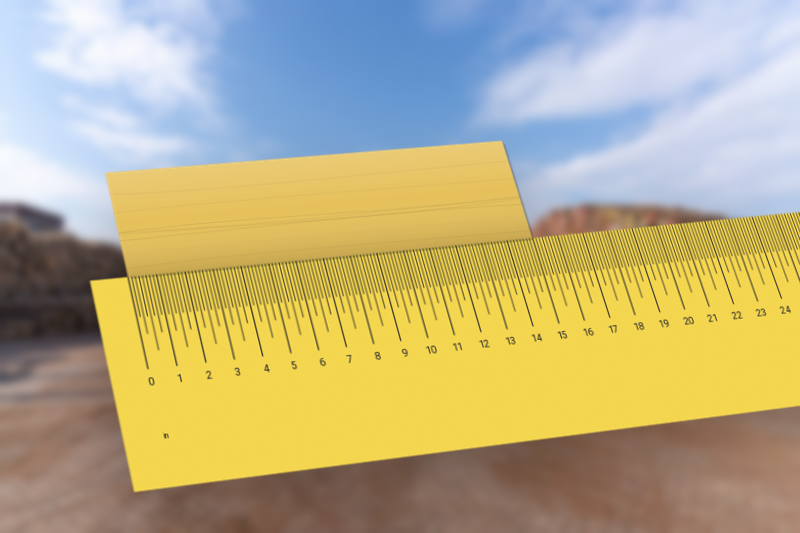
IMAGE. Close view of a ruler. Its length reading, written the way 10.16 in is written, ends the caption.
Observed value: 15 in
